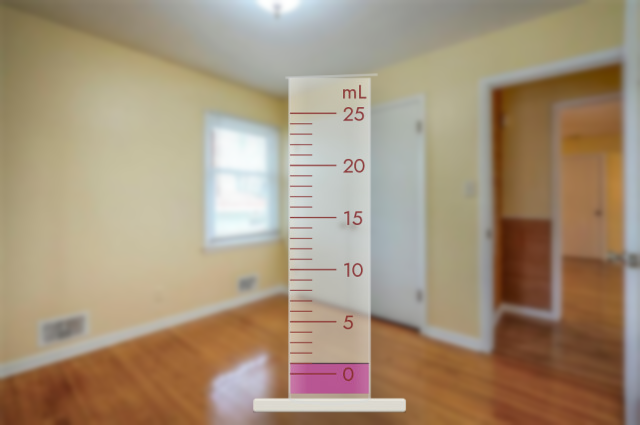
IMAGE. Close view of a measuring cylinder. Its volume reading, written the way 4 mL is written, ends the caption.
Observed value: 1 mL
